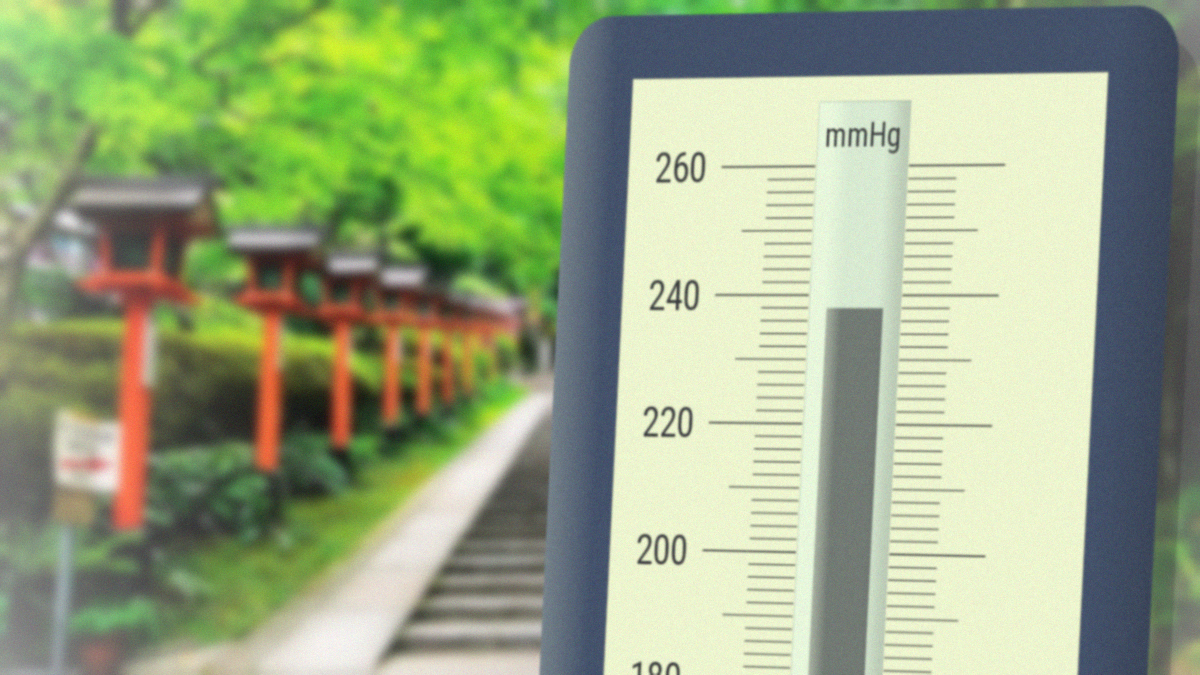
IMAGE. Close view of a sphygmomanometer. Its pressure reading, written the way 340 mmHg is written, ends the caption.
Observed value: 238 mmHg
